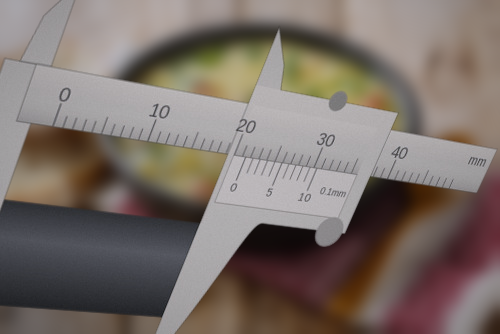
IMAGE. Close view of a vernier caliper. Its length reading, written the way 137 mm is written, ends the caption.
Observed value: 21.4 mm
